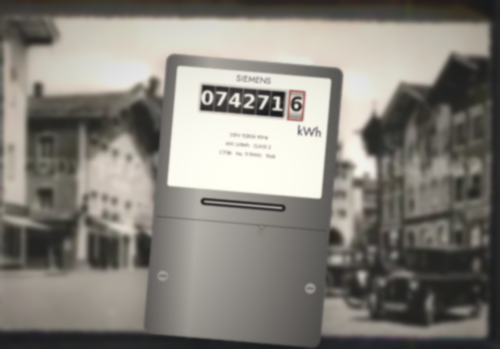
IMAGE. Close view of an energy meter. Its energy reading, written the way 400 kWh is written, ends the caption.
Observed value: 74271.6 kWh
